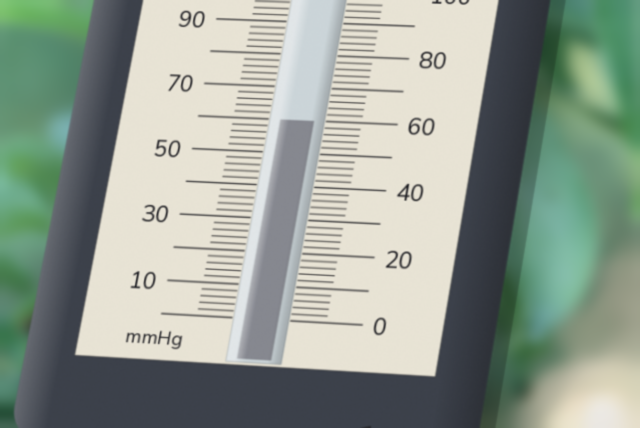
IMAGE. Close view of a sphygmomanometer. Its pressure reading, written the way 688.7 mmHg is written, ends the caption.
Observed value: 60 mmHg
